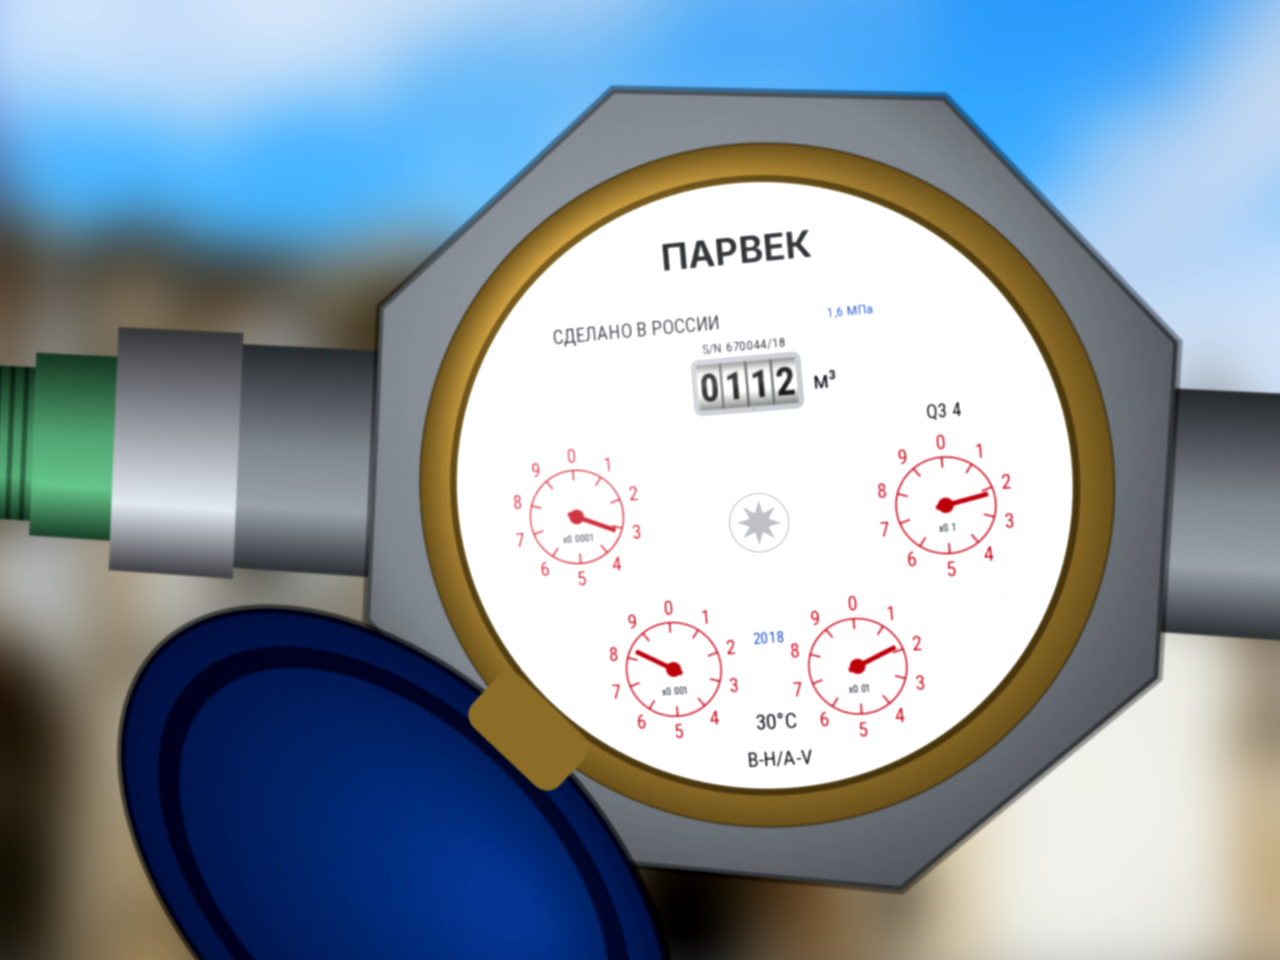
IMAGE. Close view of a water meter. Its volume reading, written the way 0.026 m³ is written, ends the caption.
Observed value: 112.2183 m³
